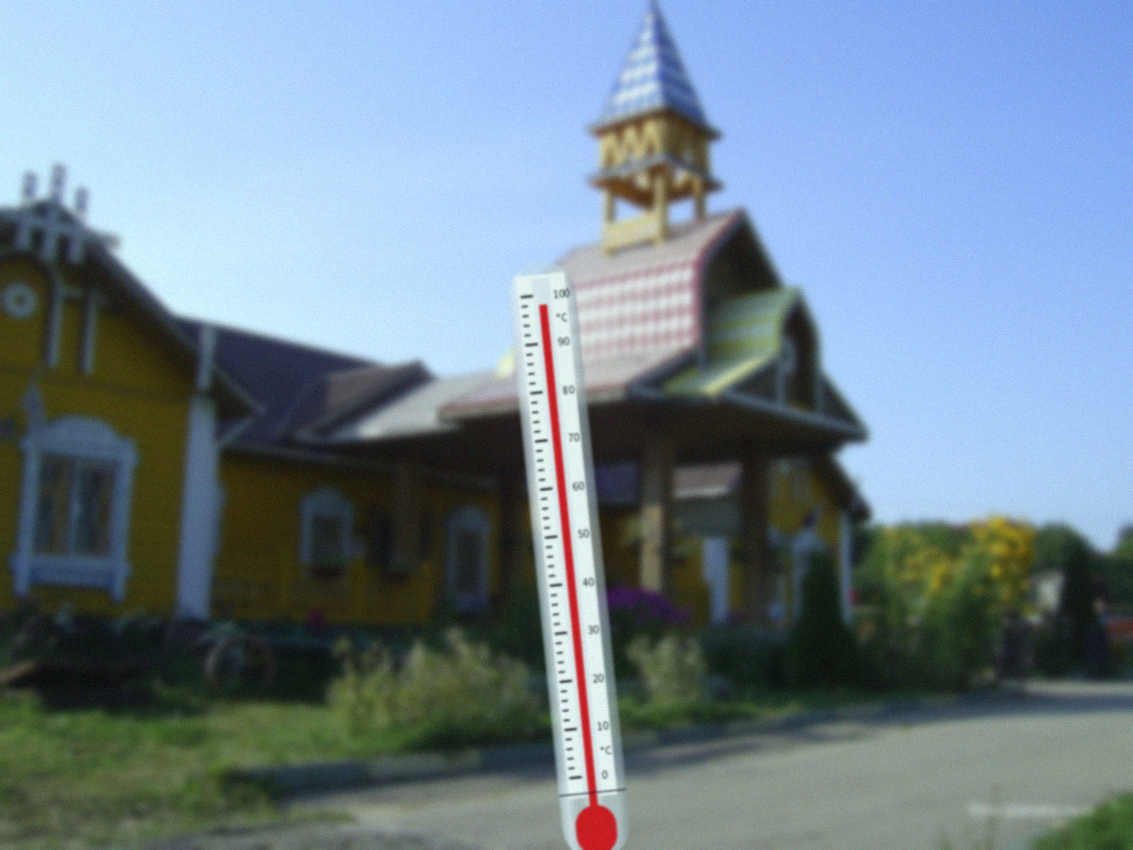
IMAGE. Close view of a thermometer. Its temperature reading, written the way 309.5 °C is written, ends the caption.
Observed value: 98 °C
